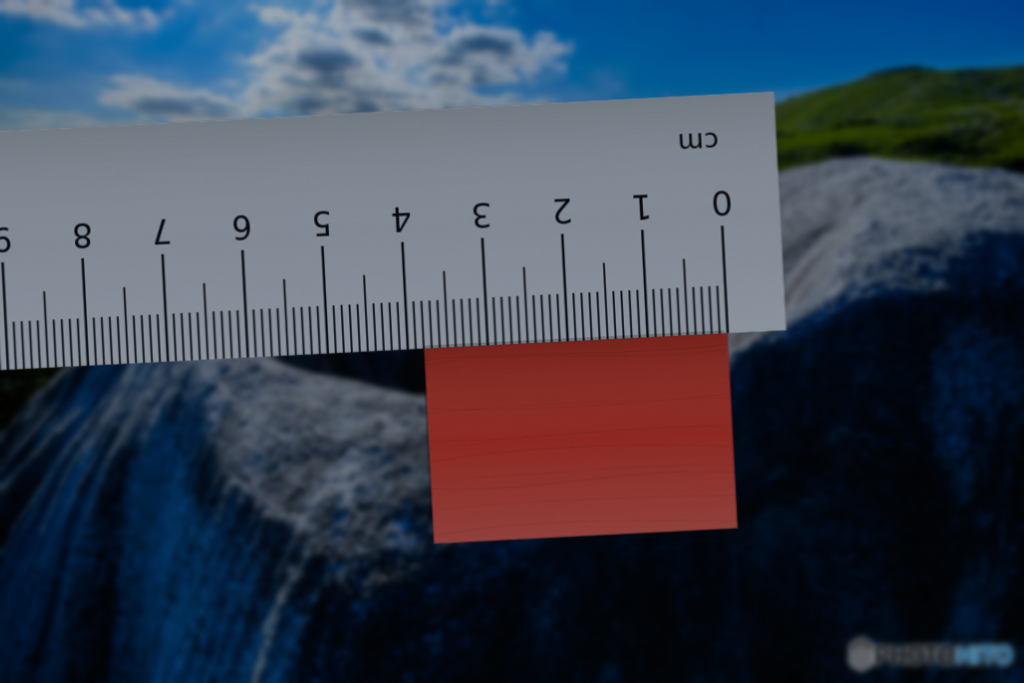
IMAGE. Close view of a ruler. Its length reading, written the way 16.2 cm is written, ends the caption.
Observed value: 3.8 cm
